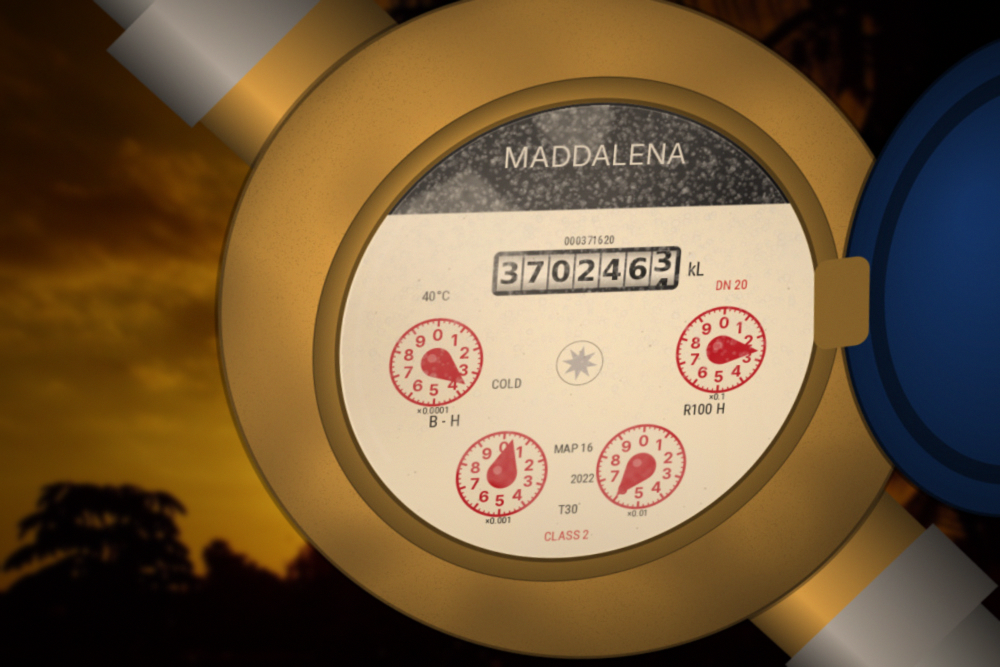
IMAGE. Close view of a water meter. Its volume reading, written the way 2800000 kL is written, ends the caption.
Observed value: 3702463.2603 kL
